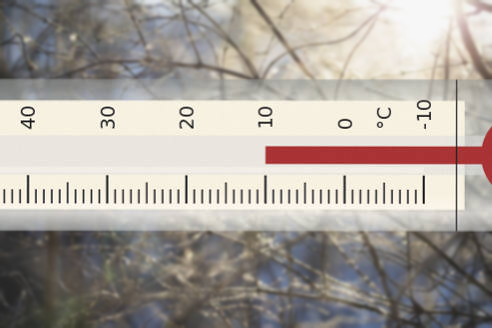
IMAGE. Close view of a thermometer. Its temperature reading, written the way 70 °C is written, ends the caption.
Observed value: 10 °C
